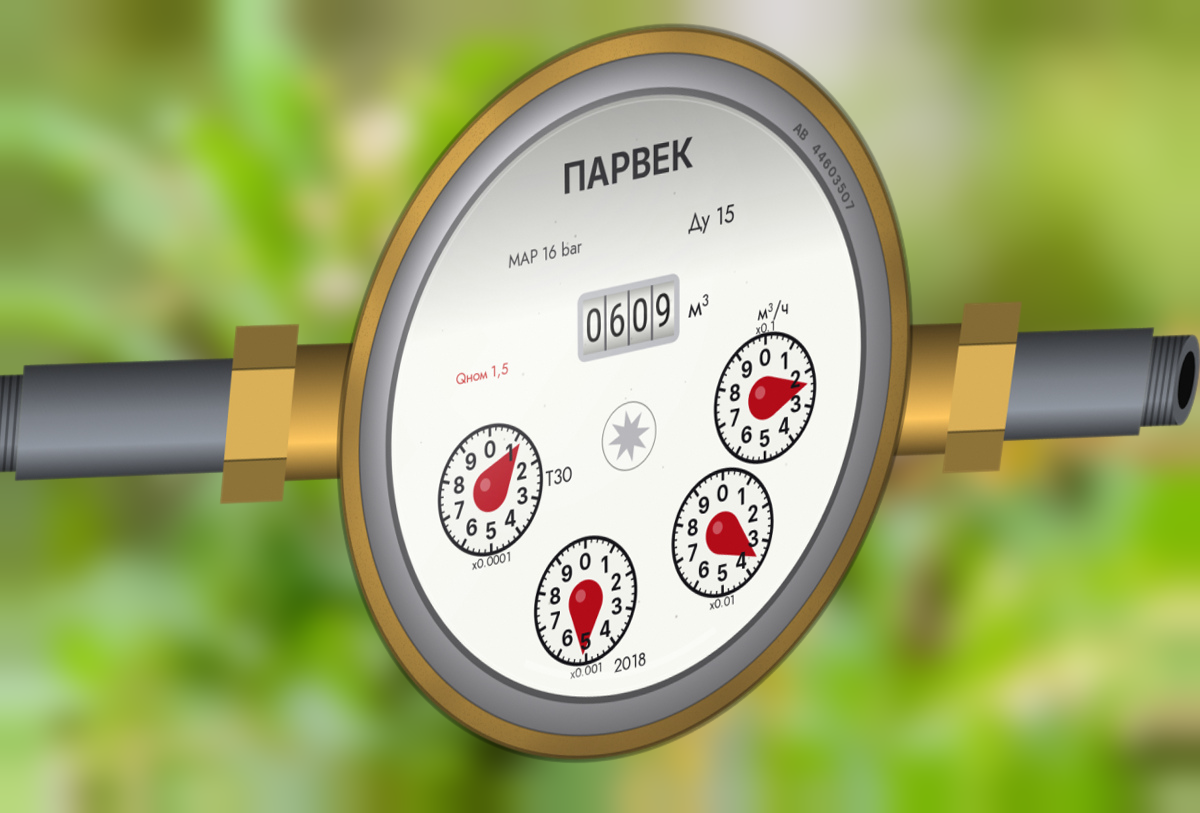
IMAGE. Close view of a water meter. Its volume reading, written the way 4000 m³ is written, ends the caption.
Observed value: 609.2351 m³
